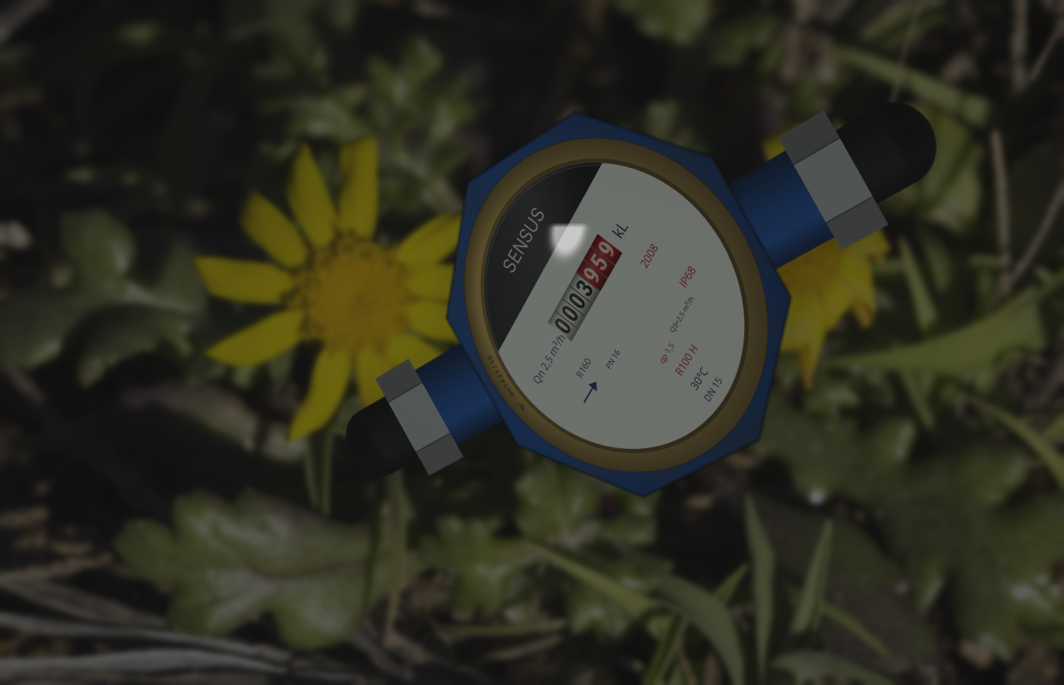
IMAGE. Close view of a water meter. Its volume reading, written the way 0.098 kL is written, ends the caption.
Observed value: 3.959 kL
